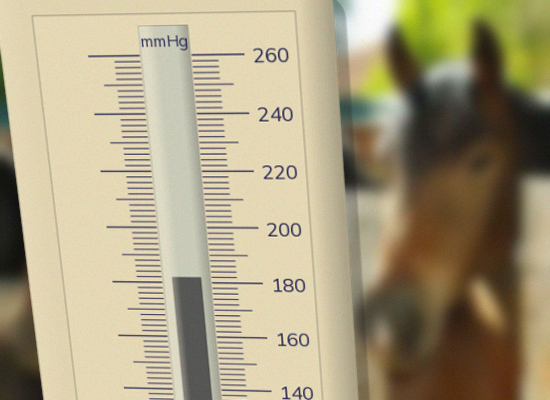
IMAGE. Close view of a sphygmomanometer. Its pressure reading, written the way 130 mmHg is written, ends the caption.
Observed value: 182 mmHg
